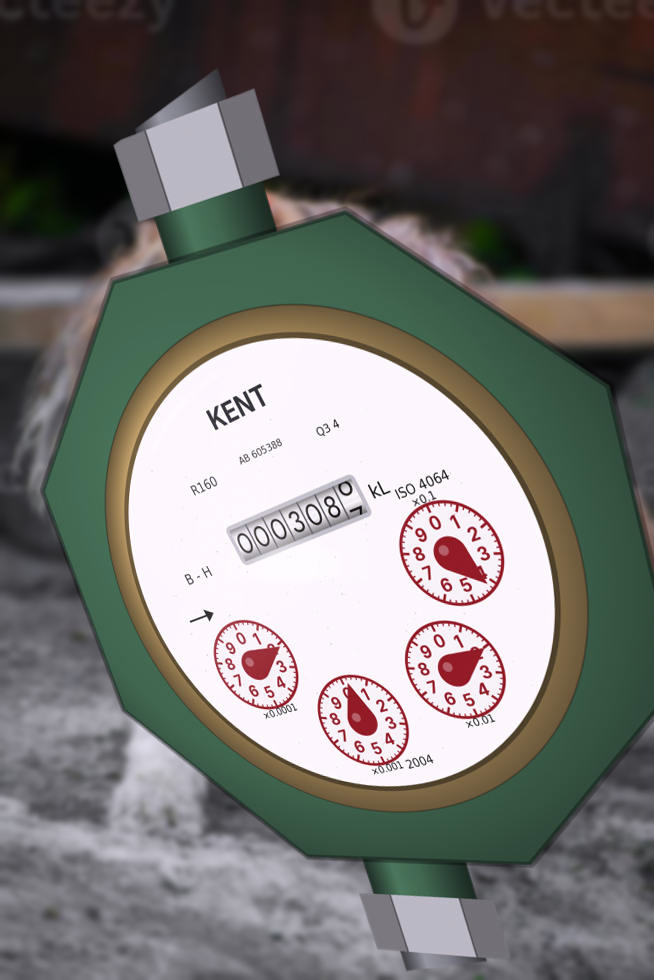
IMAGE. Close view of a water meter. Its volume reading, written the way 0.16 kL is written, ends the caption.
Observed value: 3086.4202 kL
